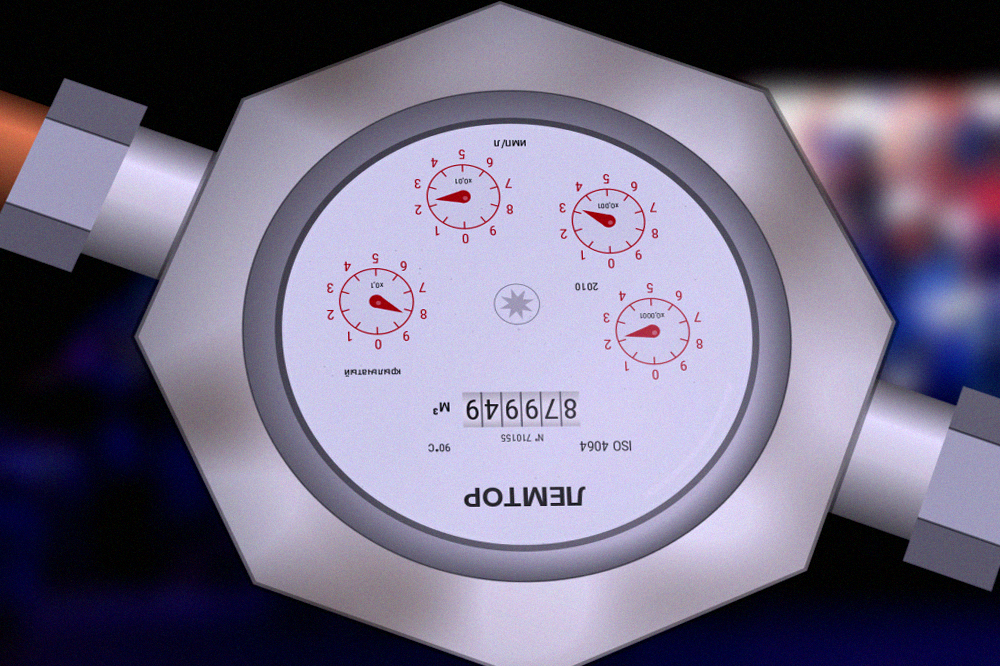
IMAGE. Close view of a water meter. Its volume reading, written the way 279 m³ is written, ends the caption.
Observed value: 879949.8232 m³
